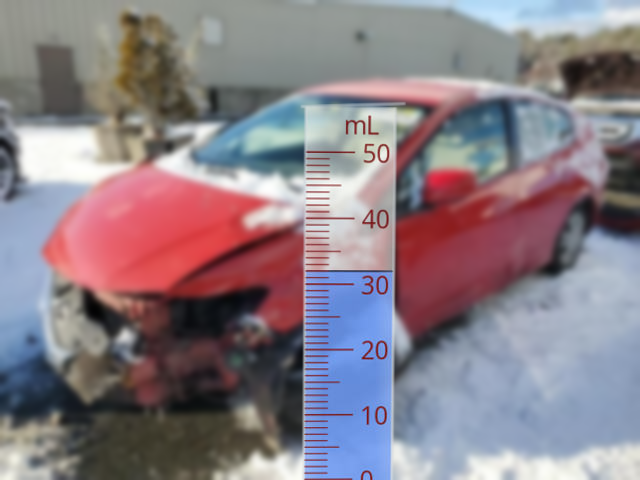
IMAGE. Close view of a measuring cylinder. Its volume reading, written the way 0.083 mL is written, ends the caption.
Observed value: 32 mL
